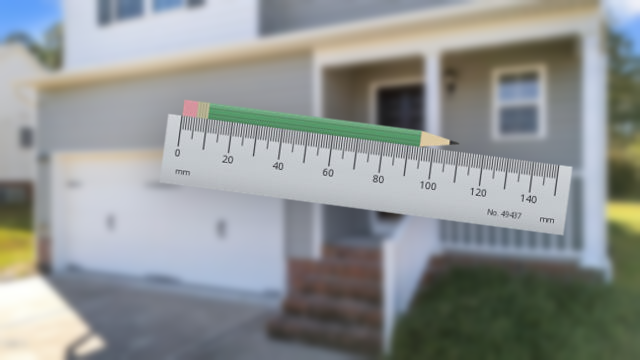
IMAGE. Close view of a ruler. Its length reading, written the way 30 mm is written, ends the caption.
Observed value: 110 mm
